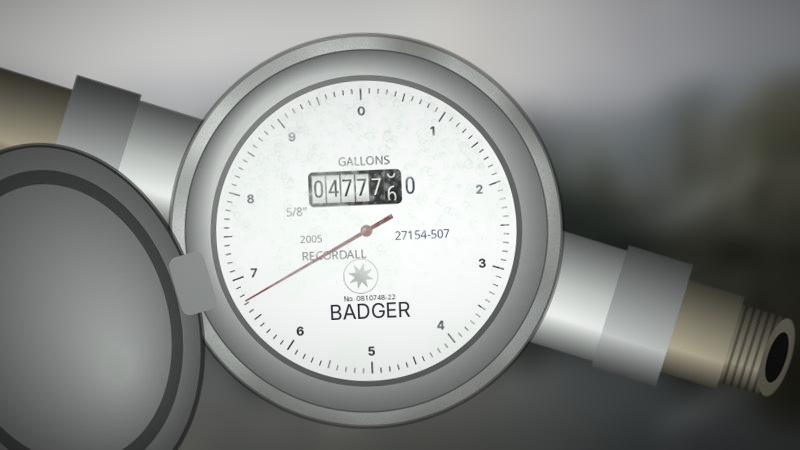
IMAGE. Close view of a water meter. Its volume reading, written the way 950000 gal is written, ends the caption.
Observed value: 477756.7 gal
